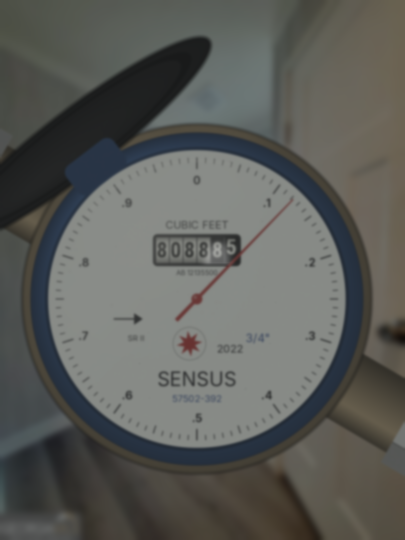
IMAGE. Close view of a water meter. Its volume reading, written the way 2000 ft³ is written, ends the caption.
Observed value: 808885.12 ft³
